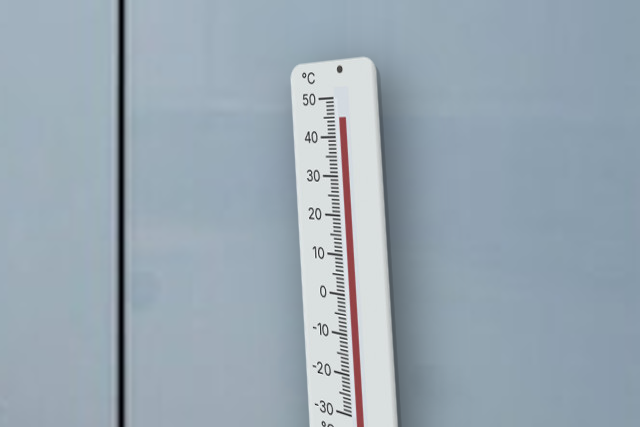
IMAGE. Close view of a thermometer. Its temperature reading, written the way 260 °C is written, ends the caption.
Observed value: 45 °C
